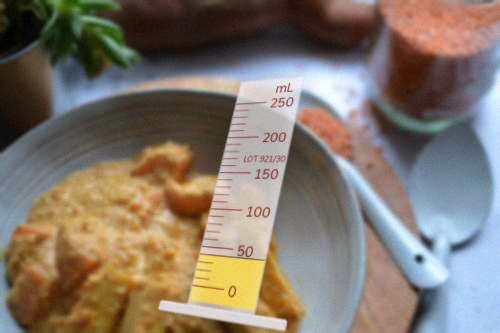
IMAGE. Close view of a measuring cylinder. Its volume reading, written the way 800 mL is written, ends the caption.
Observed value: 40 mL
